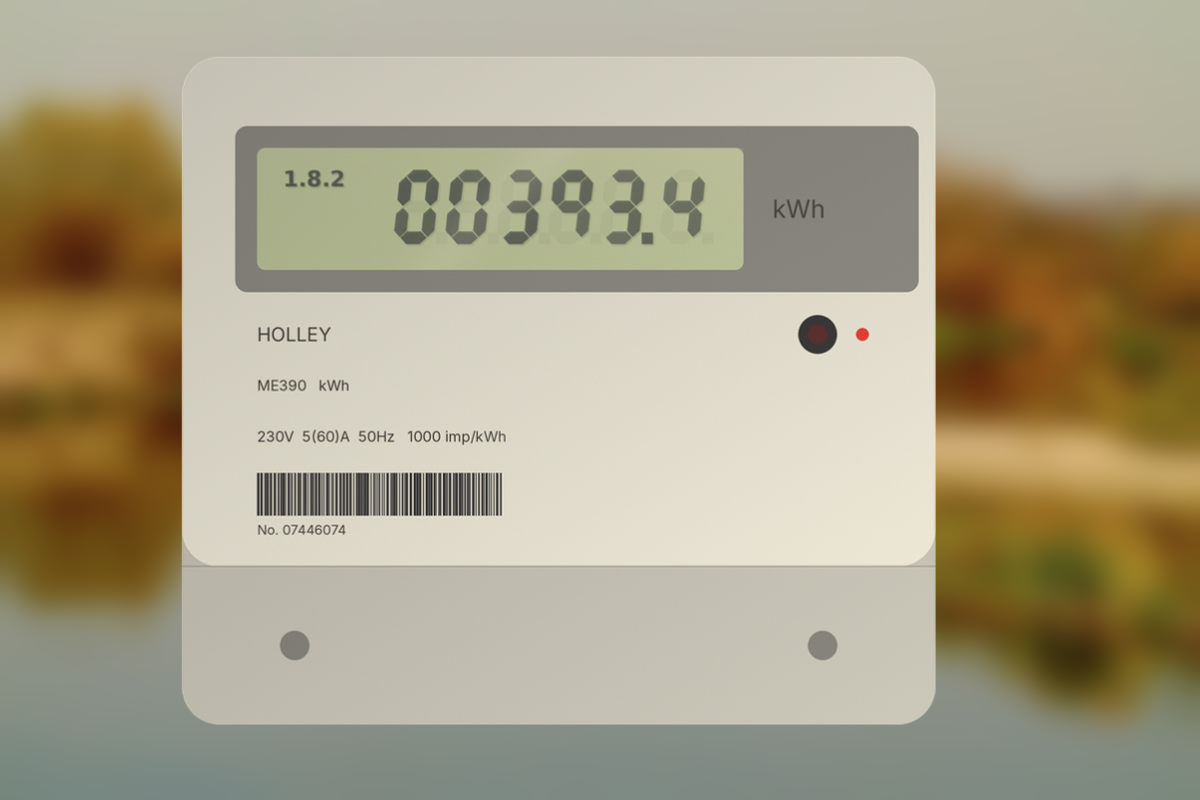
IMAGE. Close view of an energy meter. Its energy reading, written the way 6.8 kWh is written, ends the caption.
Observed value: 393.4 kWh
